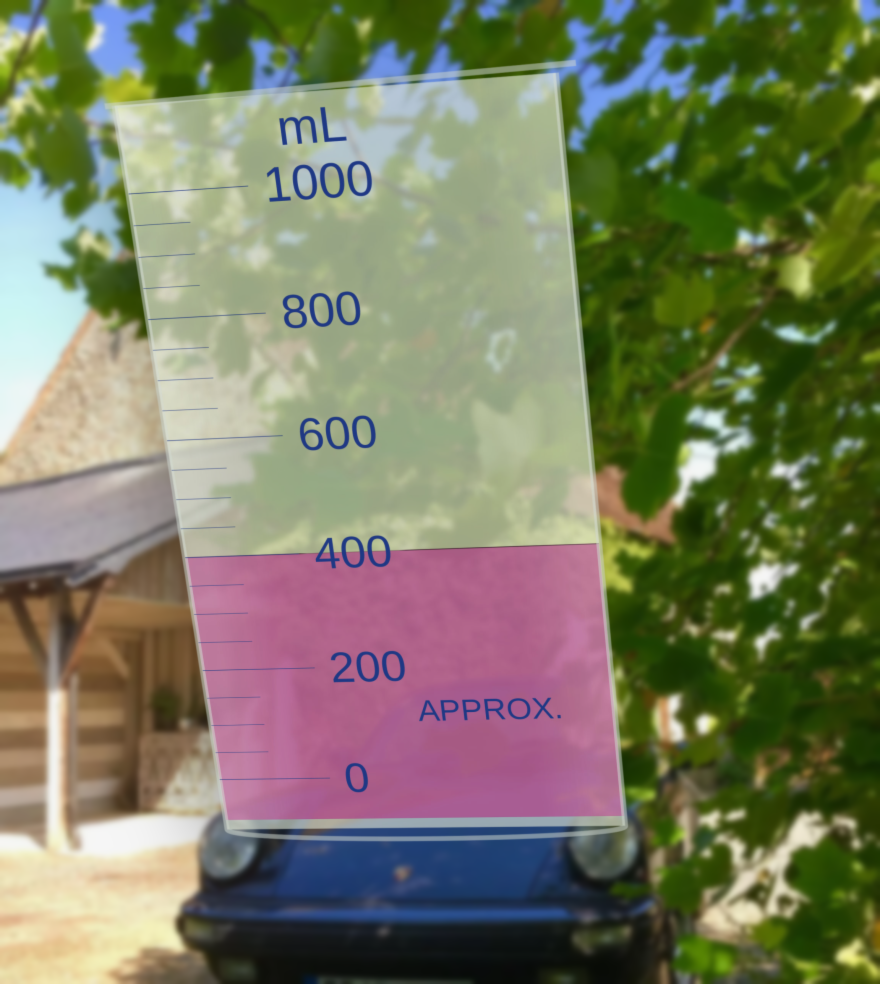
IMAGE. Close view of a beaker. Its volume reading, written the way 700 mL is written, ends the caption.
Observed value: 400 mL
